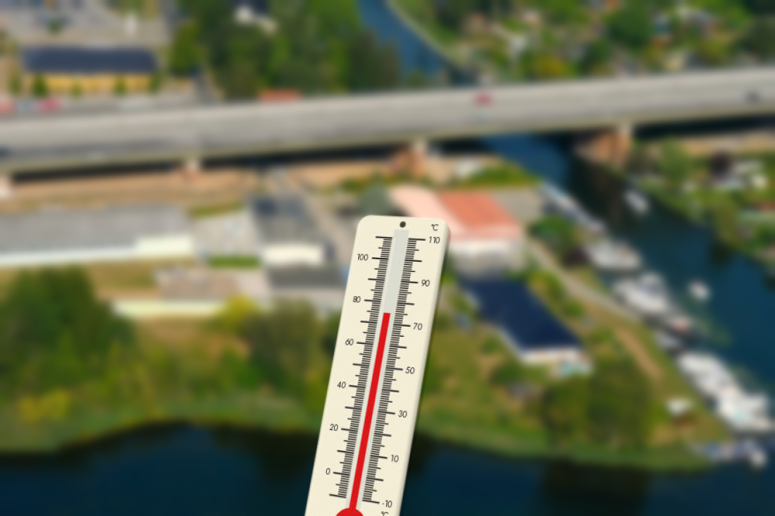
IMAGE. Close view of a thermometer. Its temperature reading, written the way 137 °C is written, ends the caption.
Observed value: 75 °C
